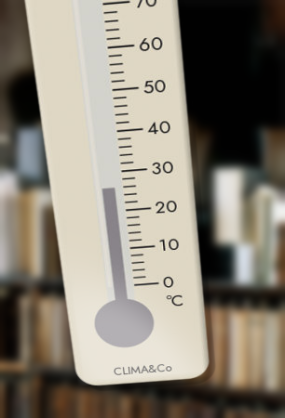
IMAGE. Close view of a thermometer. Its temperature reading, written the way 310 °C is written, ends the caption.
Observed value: 26 °C
